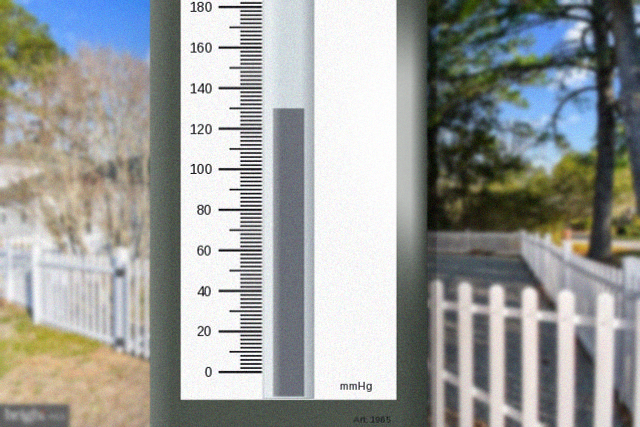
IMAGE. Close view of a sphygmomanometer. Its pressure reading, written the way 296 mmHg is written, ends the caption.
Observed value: 130 mmHg
